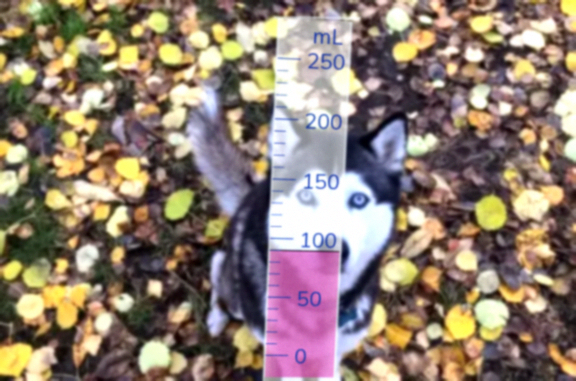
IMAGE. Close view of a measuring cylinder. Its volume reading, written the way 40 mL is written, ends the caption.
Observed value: 90 mL
